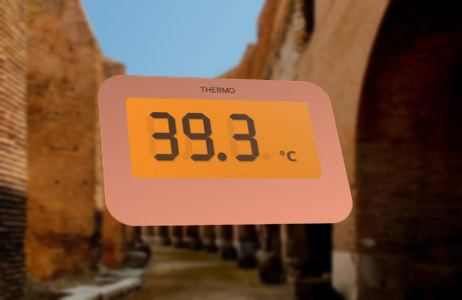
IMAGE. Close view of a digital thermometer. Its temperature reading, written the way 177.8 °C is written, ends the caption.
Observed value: 39.3 °C
